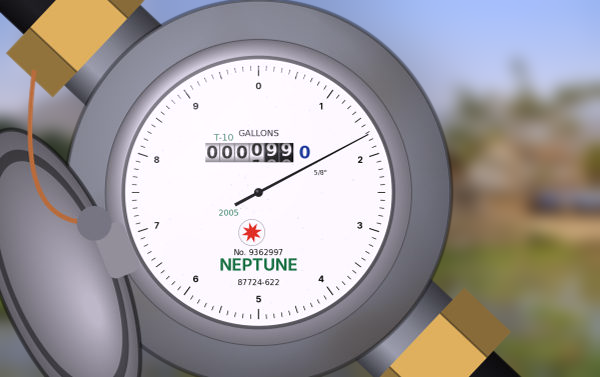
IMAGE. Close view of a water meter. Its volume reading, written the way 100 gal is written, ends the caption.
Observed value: 991.7 gal
